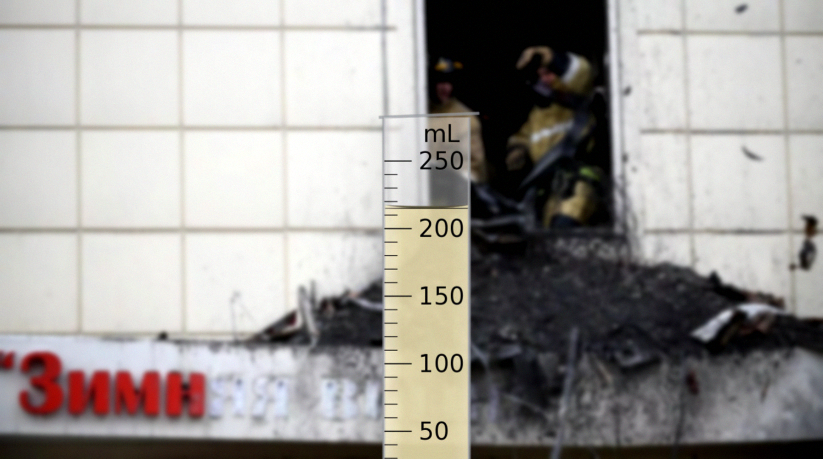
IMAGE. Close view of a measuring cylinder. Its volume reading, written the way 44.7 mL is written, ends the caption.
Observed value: 215 mL
